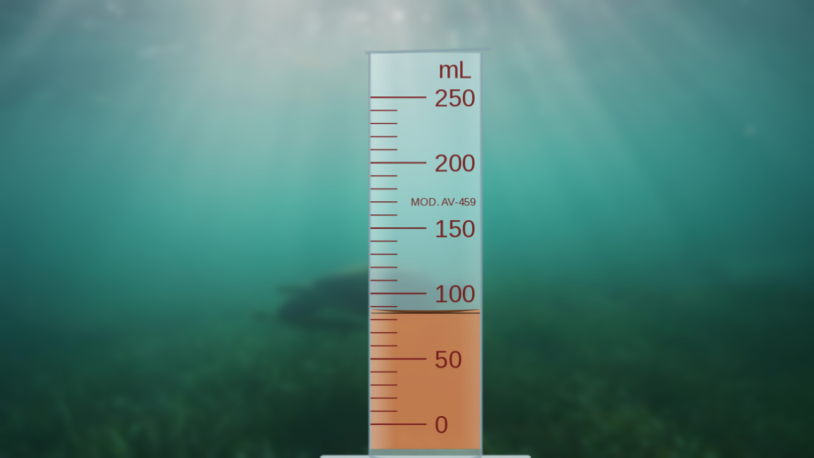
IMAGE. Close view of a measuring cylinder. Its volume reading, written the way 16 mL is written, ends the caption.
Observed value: 85 mL
